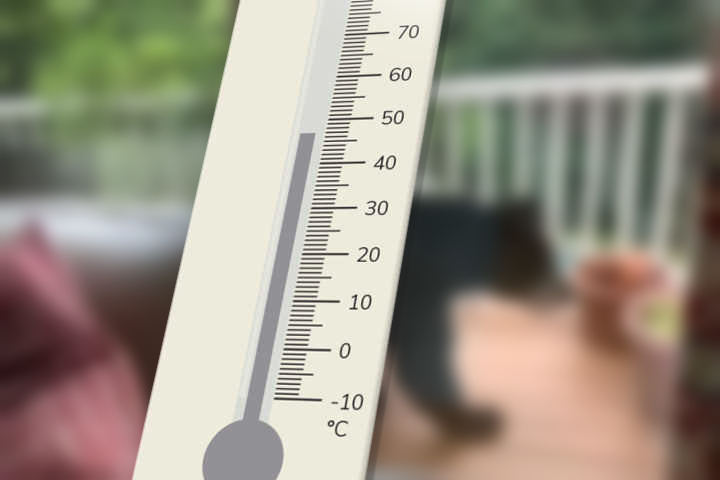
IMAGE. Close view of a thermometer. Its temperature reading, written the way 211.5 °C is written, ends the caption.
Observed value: 47 °C
